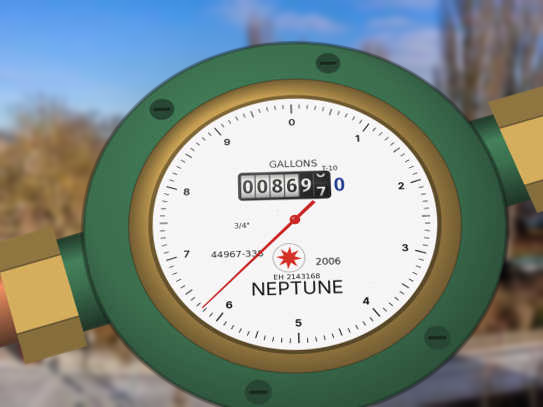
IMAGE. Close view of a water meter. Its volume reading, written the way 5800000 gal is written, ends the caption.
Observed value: 86966.2 gal
